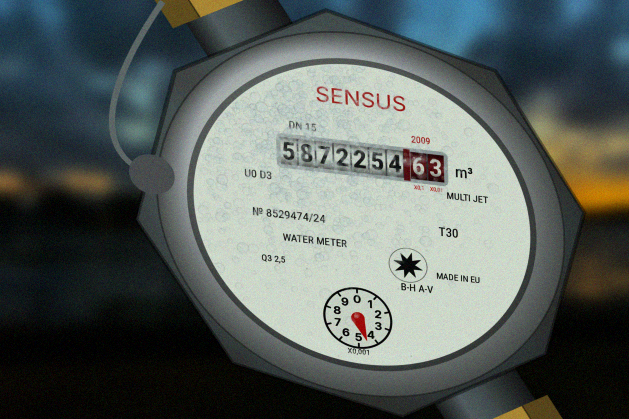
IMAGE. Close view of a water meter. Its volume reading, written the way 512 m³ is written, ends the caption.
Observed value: 5872254.634 m³
